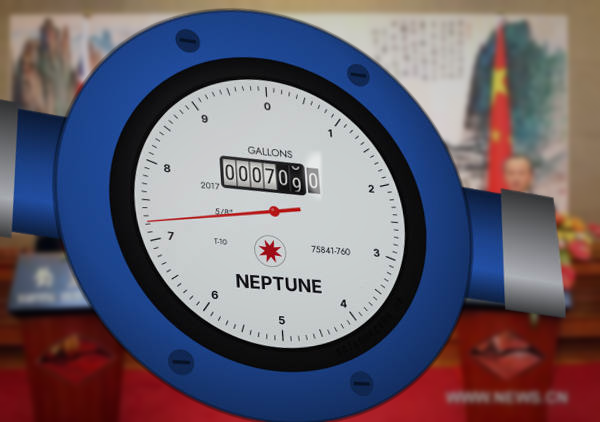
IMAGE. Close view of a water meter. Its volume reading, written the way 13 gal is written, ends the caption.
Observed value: 7087.2 gal
